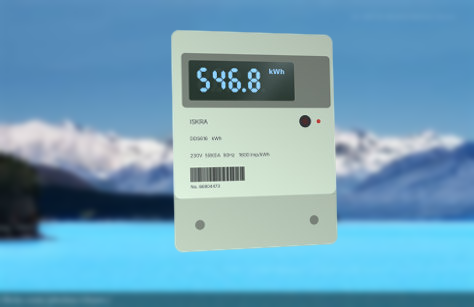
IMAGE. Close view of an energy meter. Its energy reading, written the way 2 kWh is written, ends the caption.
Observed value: 546.8 kWh
